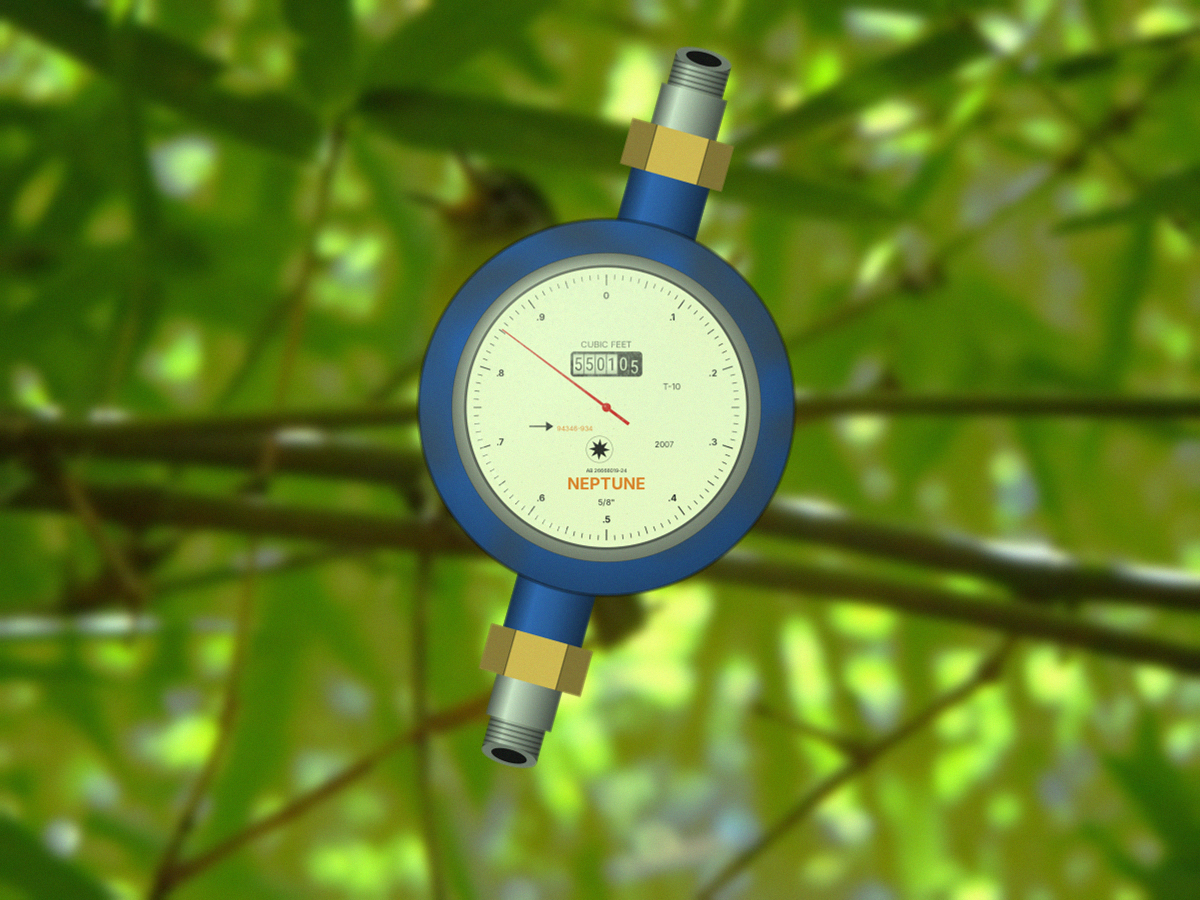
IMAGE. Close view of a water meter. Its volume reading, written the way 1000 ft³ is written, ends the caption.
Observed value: 550104.85 ft³
